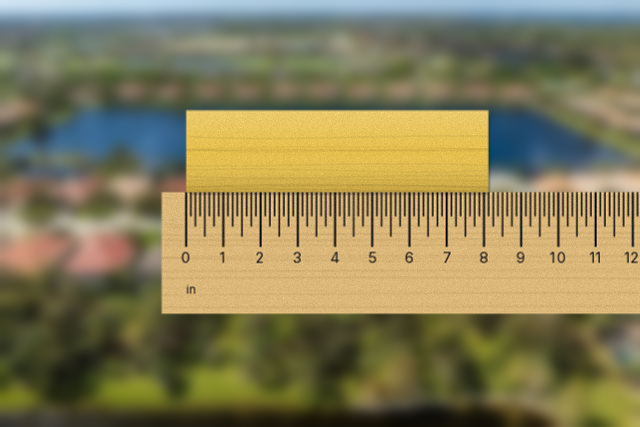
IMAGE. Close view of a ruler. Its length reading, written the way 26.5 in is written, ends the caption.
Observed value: 8.125 in
